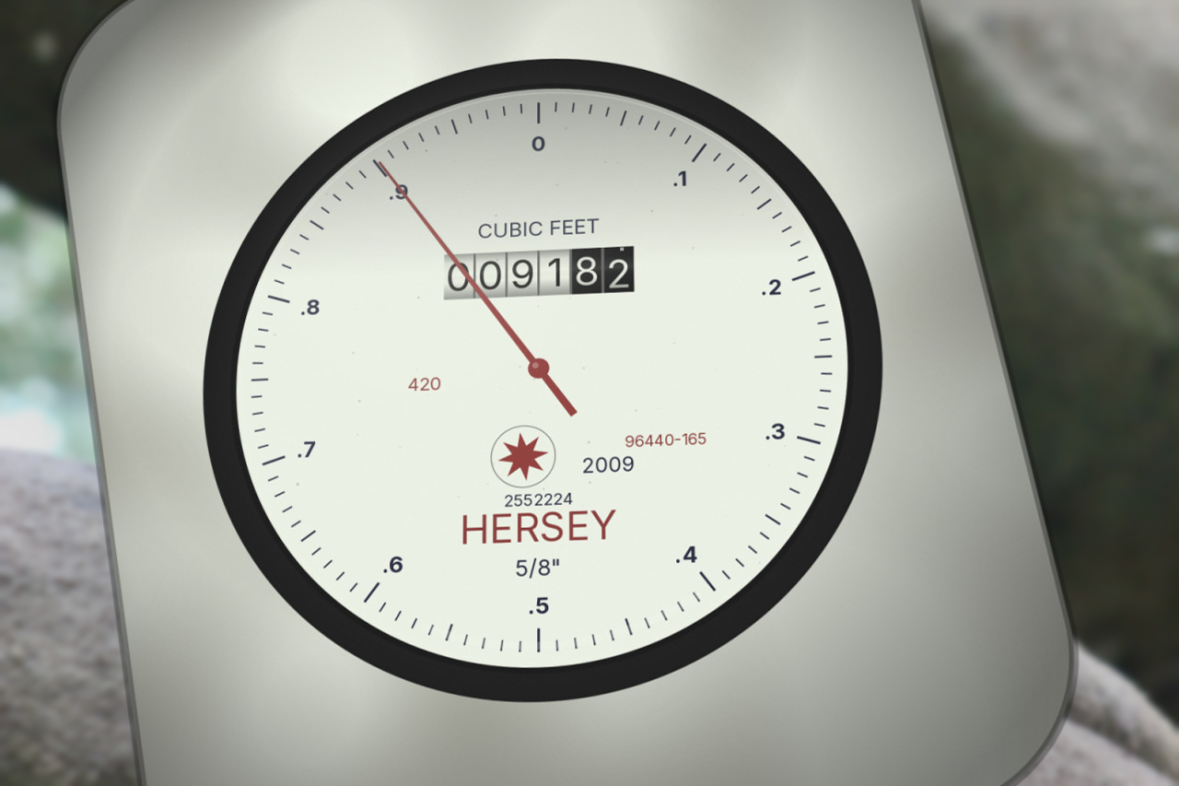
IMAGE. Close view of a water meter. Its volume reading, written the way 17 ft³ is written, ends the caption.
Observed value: 9181.90 ft³
